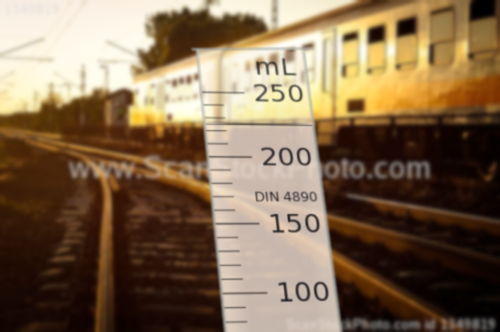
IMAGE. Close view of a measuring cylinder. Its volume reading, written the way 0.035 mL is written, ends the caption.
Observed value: 225 mL
